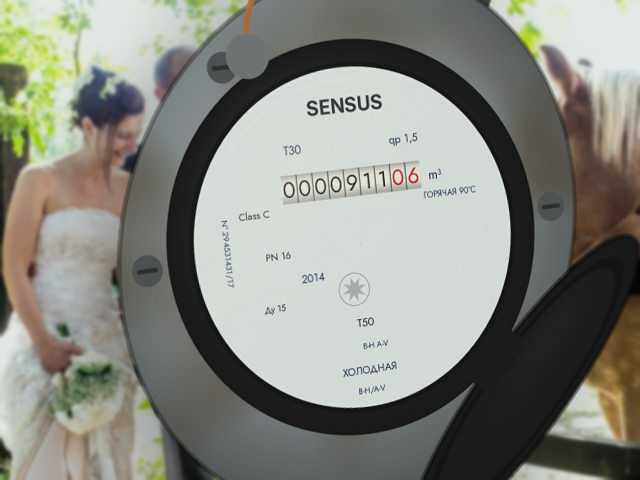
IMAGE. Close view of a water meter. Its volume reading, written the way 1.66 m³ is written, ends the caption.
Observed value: 911.06 m³
